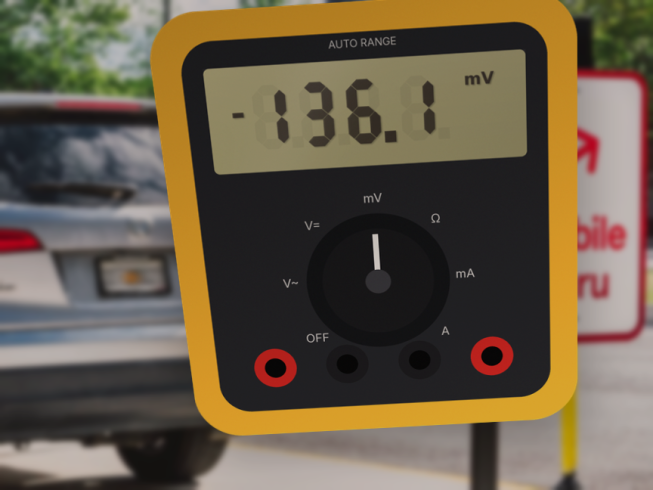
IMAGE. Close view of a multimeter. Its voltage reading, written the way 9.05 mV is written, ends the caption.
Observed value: -136.1 mV
